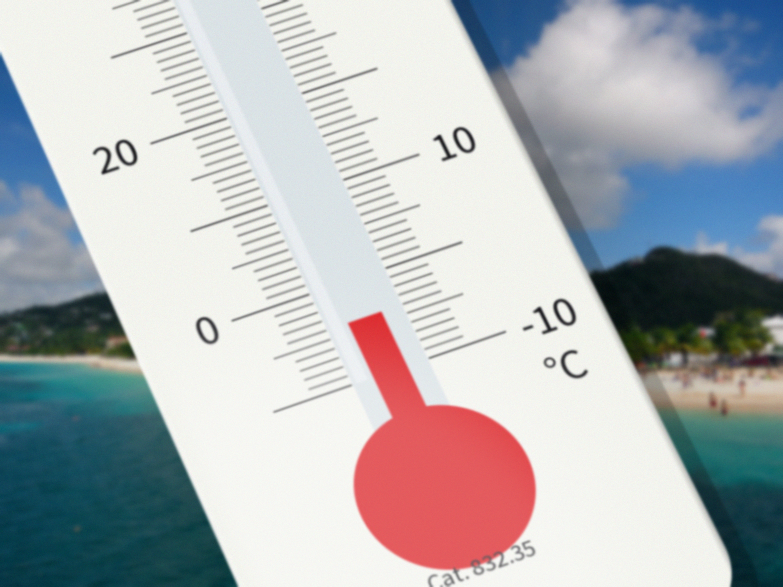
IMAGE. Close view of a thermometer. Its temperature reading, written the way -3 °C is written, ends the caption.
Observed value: -4 °C
